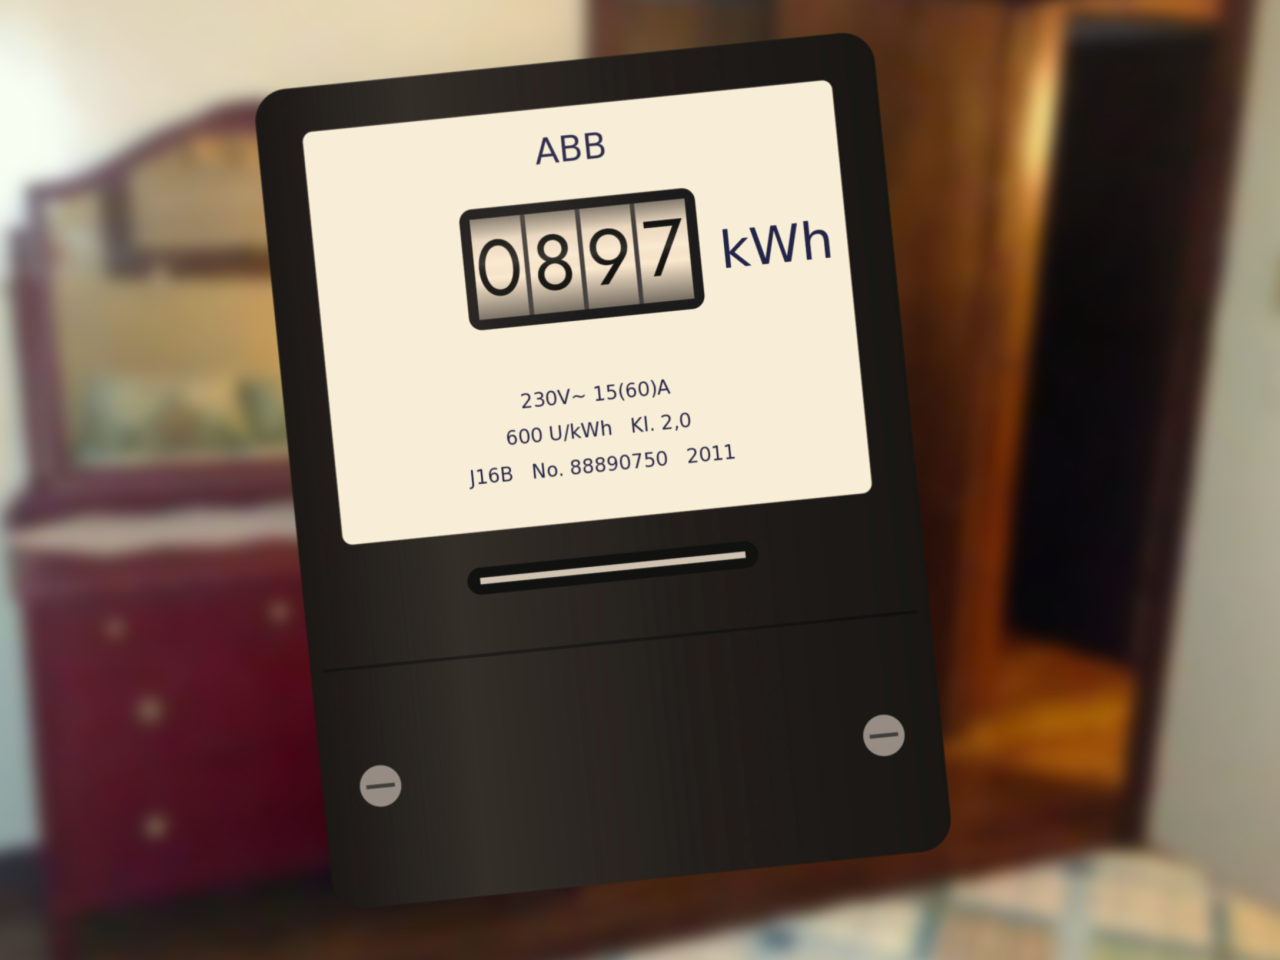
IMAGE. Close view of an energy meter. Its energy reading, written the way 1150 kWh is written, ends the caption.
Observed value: 897 kWh
